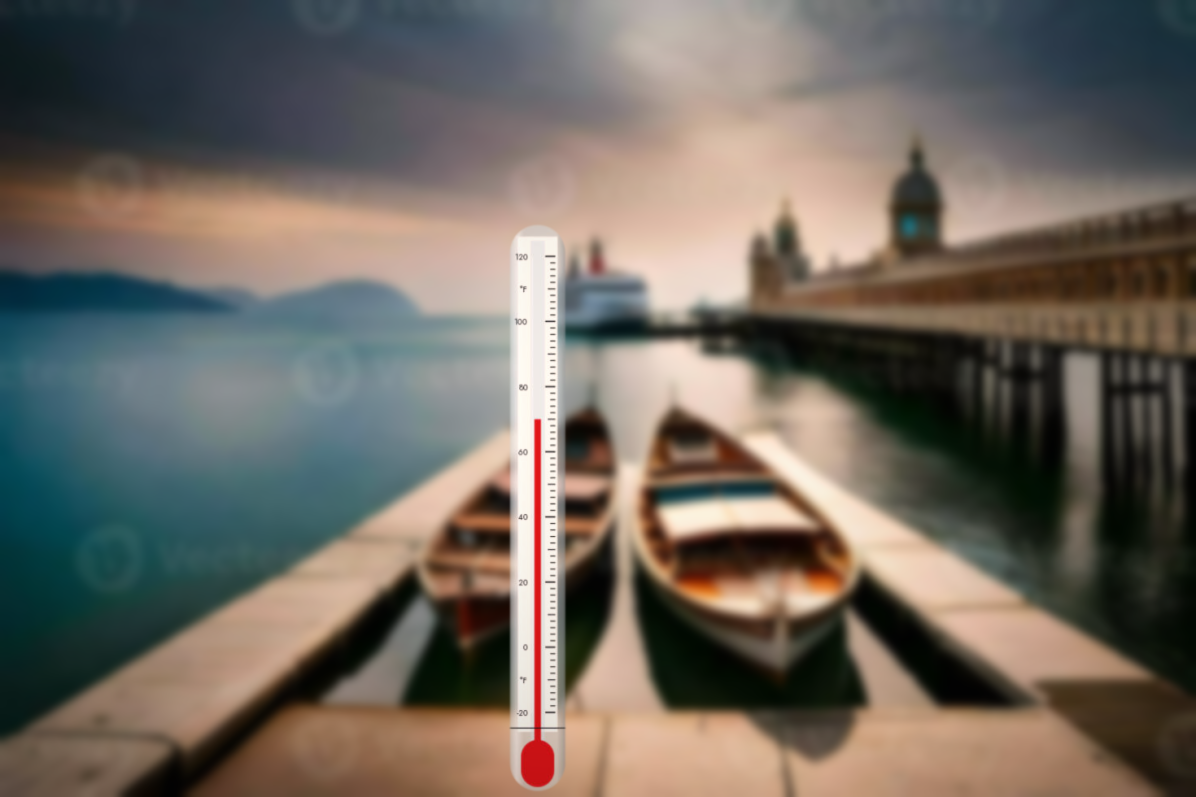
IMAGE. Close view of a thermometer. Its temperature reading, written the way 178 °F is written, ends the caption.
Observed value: 70 °F
